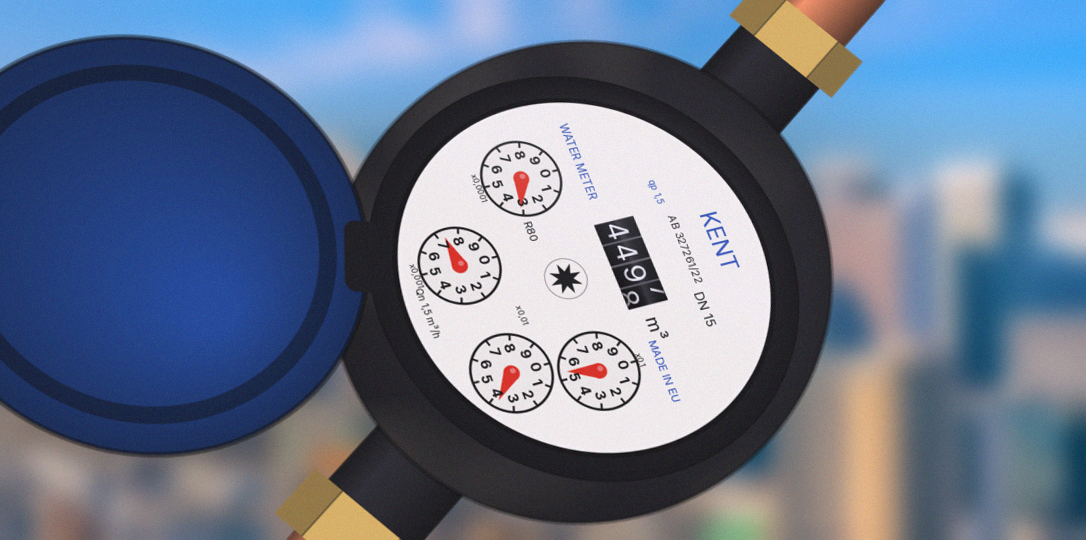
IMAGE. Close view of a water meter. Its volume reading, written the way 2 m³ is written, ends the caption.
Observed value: 4497.5373 m³
